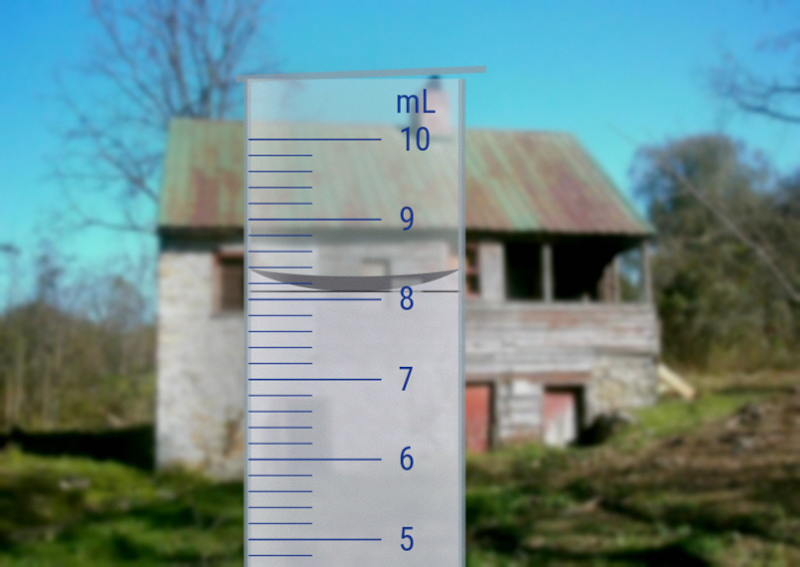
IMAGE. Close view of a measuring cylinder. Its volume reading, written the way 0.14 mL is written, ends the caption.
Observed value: 8.1 mL
